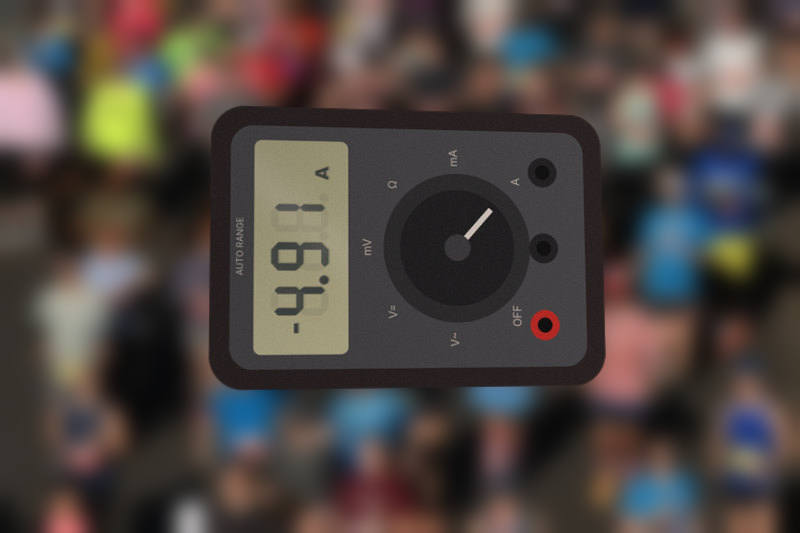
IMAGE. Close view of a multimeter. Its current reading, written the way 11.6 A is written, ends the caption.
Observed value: -4.91 A
